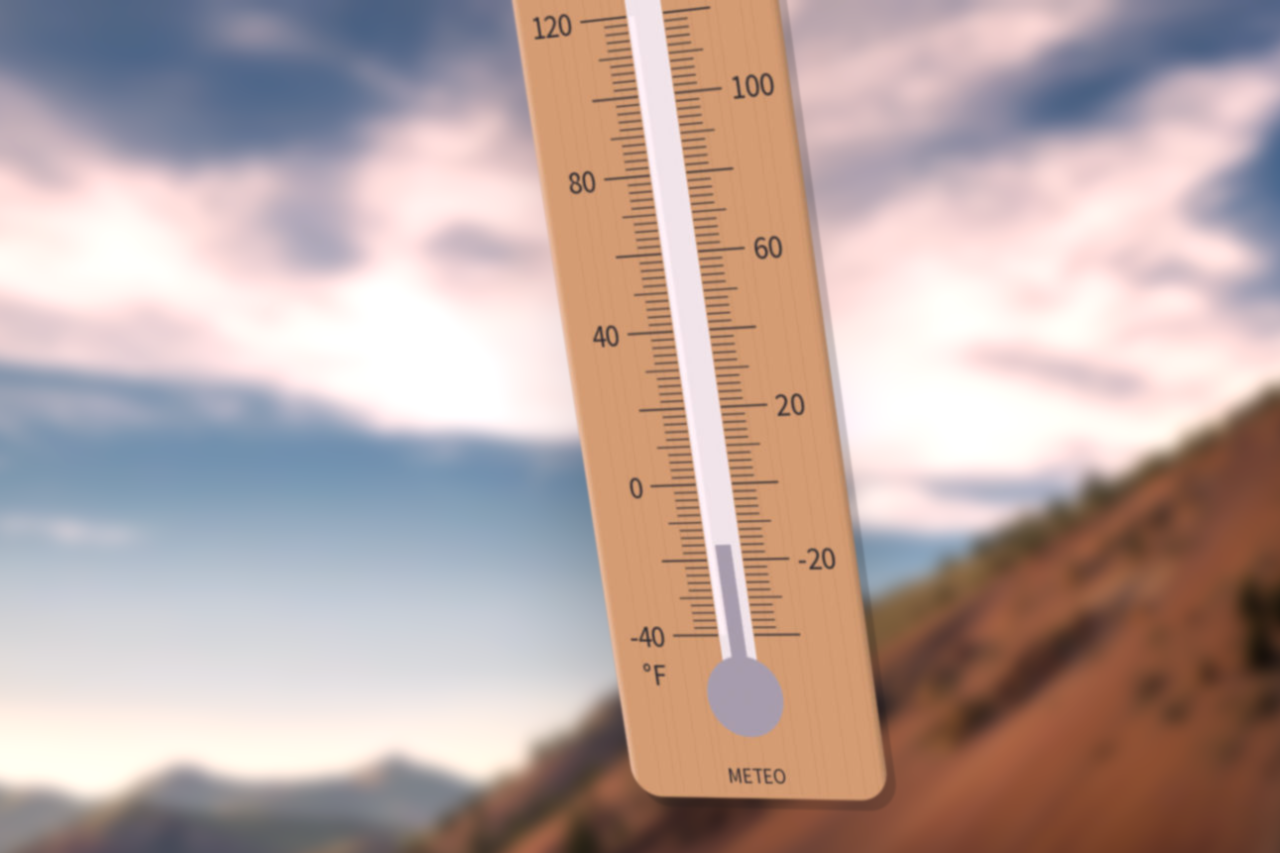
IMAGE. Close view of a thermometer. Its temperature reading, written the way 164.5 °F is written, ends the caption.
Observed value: -16 °F
